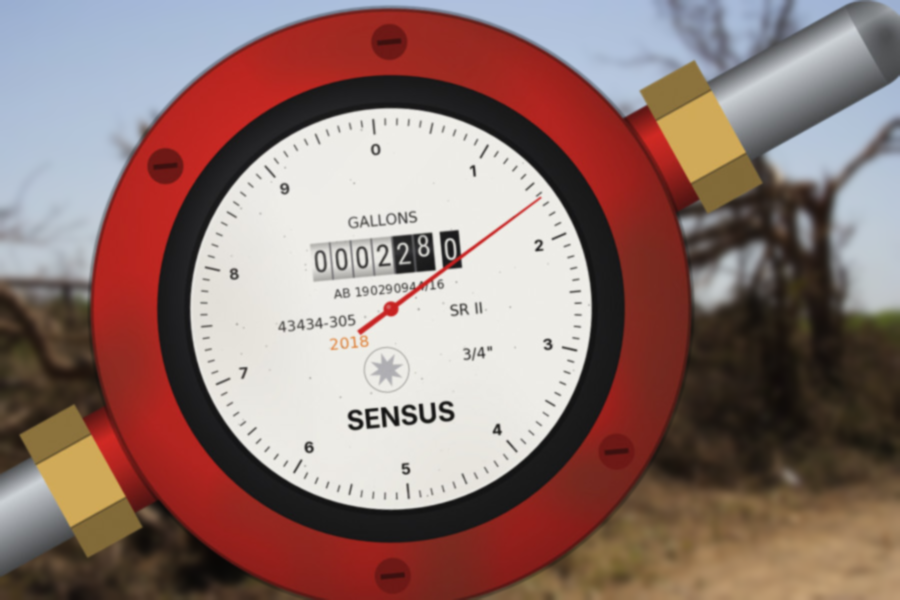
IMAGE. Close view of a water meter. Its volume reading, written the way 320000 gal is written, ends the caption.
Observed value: 2281.6 gal
